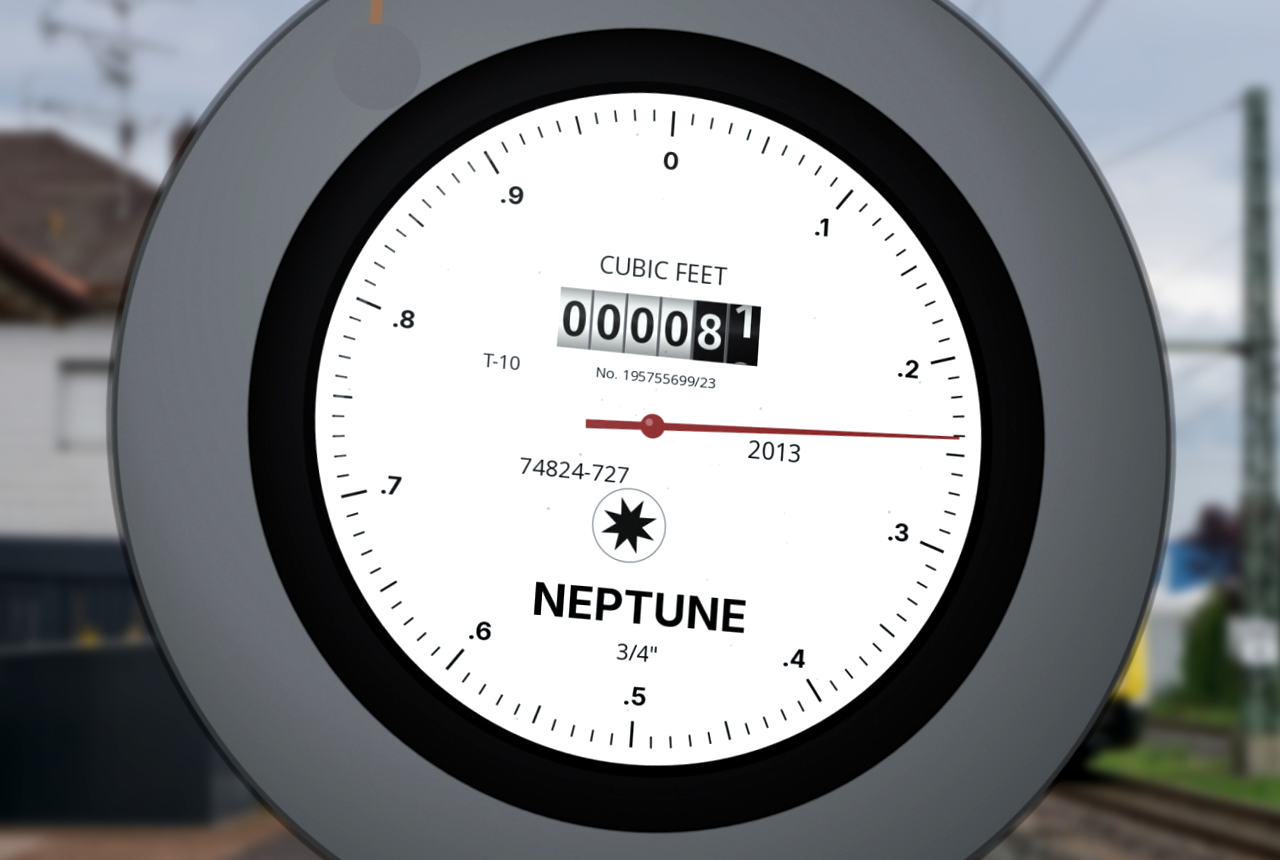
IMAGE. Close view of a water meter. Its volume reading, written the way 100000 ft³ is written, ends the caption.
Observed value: 81.24 ft³
